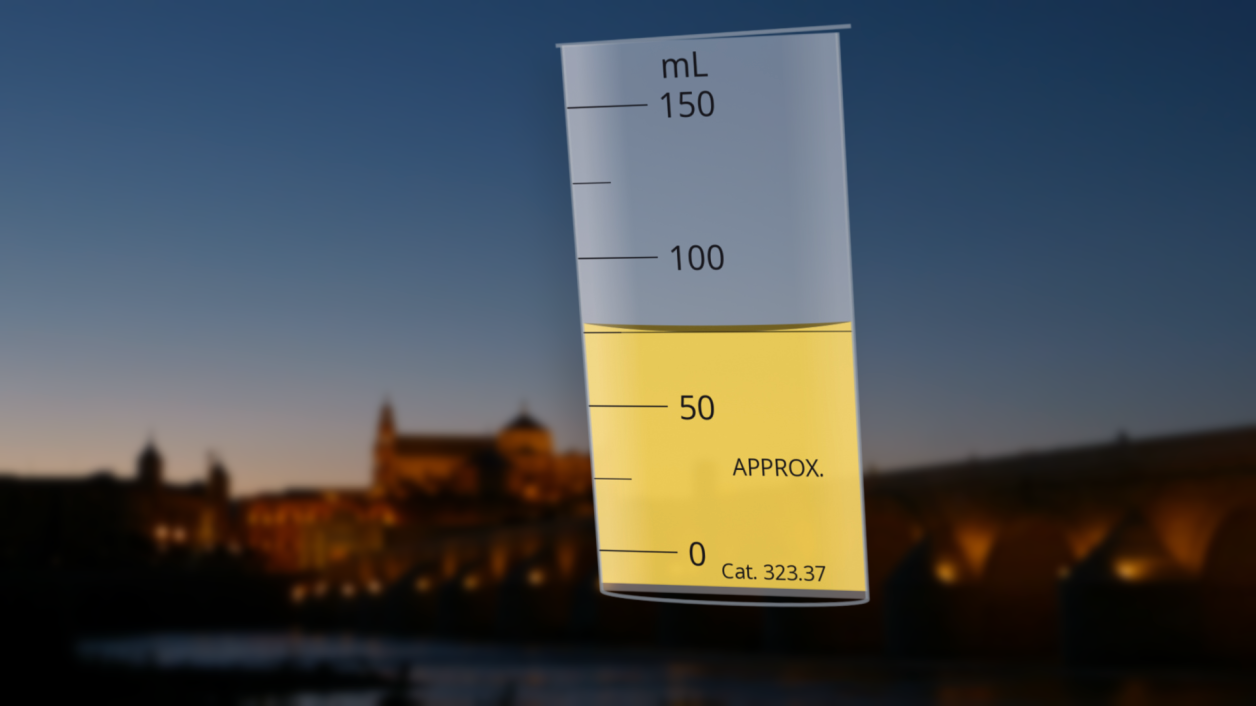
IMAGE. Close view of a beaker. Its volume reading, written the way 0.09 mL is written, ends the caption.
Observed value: 75 mL
